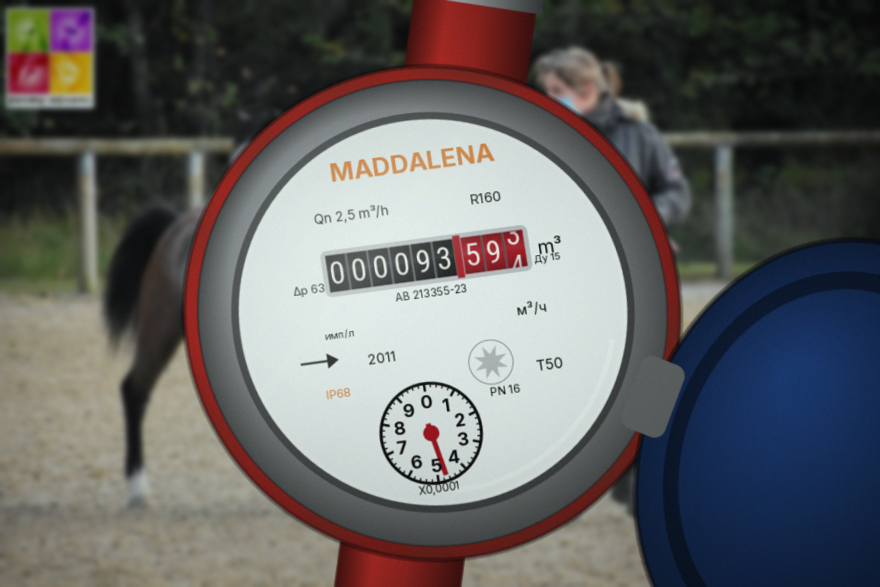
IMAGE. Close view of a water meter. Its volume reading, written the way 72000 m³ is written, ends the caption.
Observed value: 93.5934 m³
